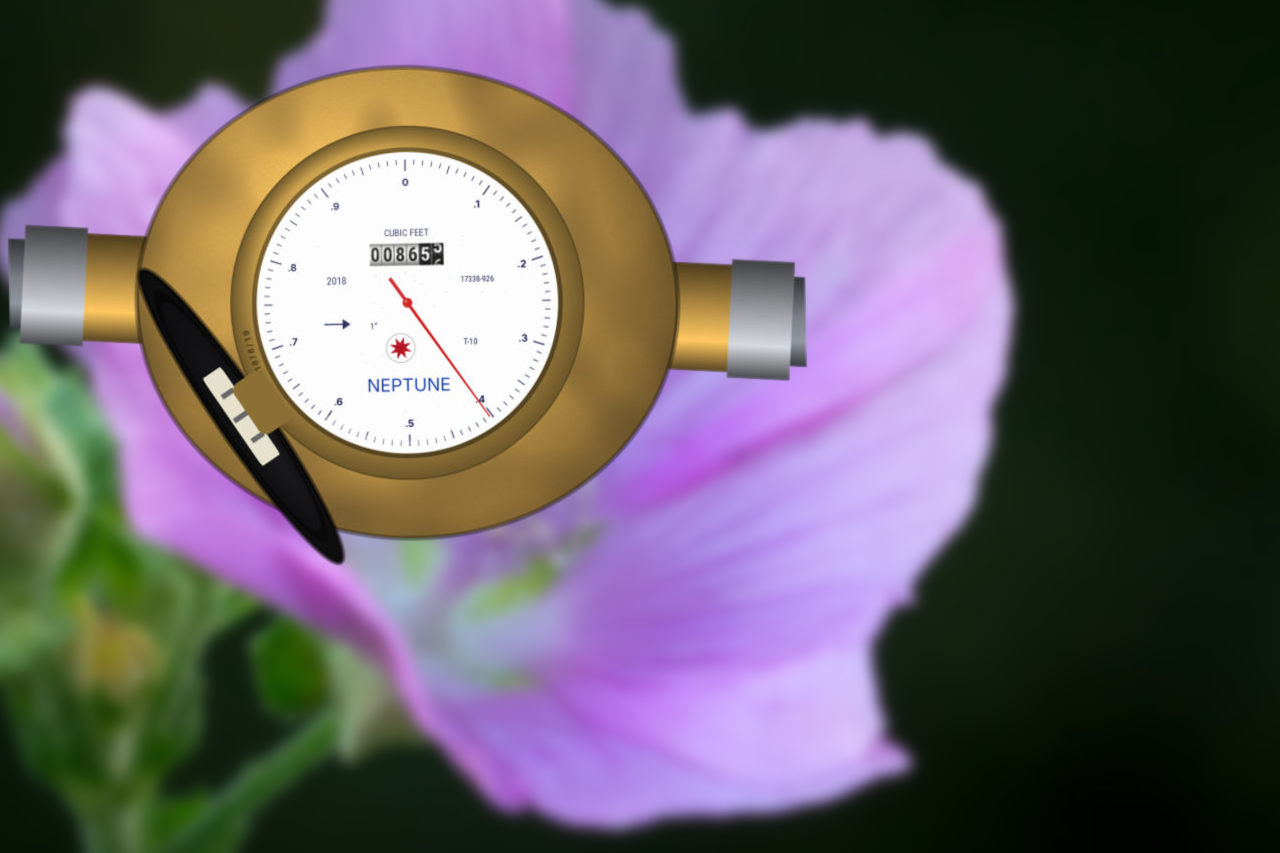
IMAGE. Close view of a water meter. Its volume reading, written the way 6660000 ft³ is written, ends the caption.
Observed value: 8655.40 ft³
